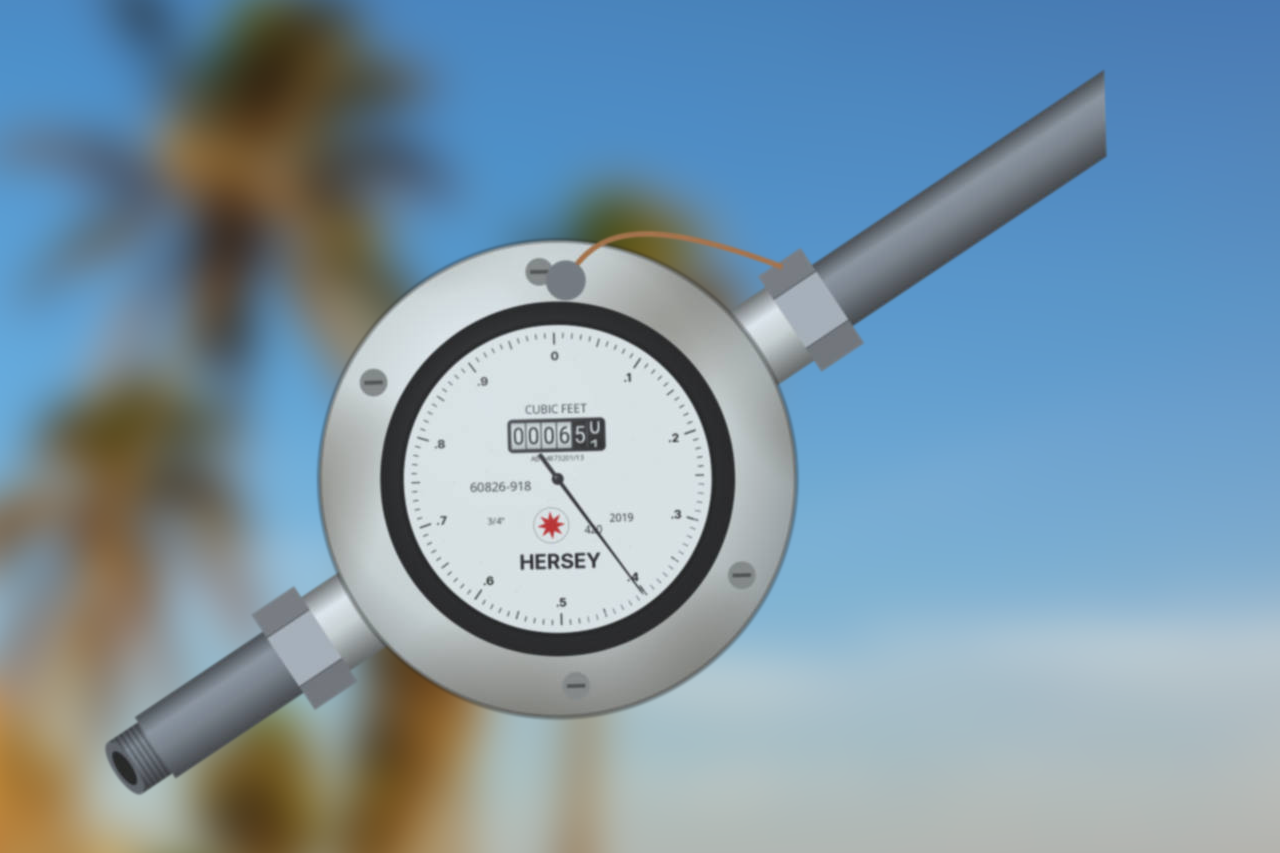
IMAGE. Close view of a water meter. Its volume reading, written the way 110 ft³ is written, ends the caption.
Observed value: 650.40 ft³
